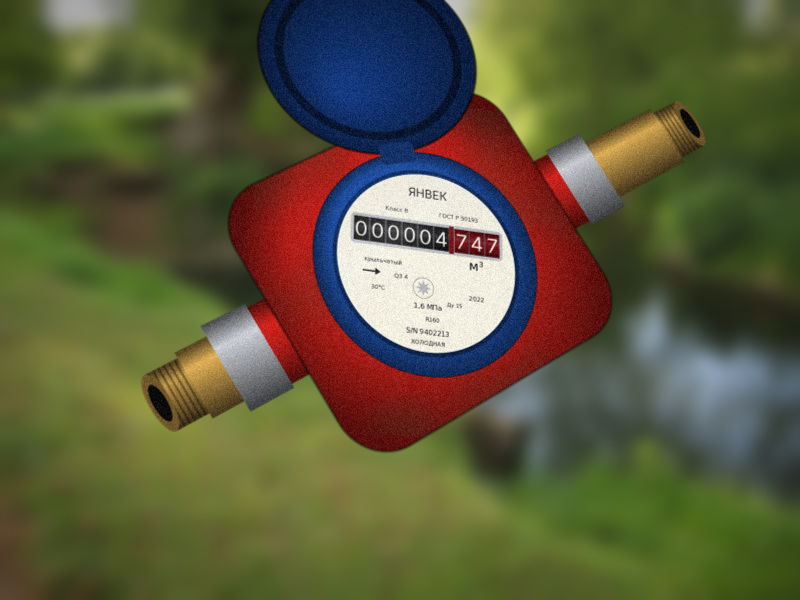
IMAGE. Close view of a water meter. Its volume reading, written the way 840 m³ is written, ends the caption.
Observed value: 4.747 m³
